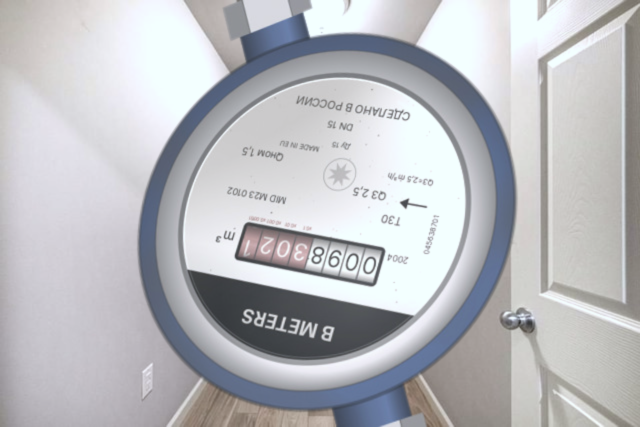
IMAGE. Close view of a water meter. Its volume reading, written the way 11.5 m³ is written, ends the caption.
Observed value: 98.3021 m³
